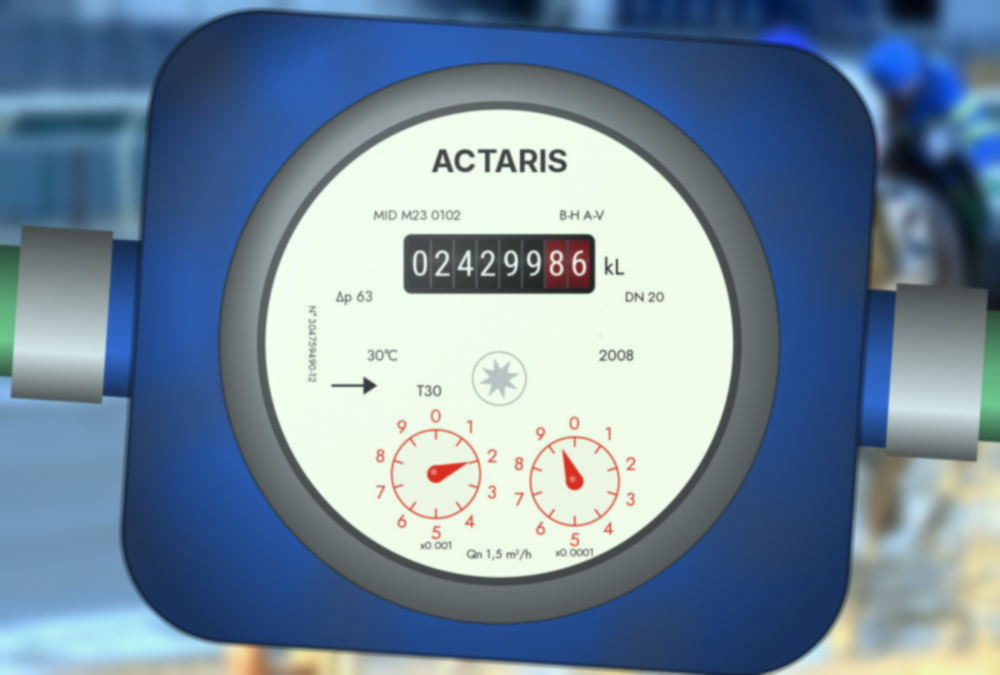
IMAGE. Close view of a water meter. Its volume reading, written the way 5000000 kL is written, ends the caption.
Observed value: 24299.8619 kL
